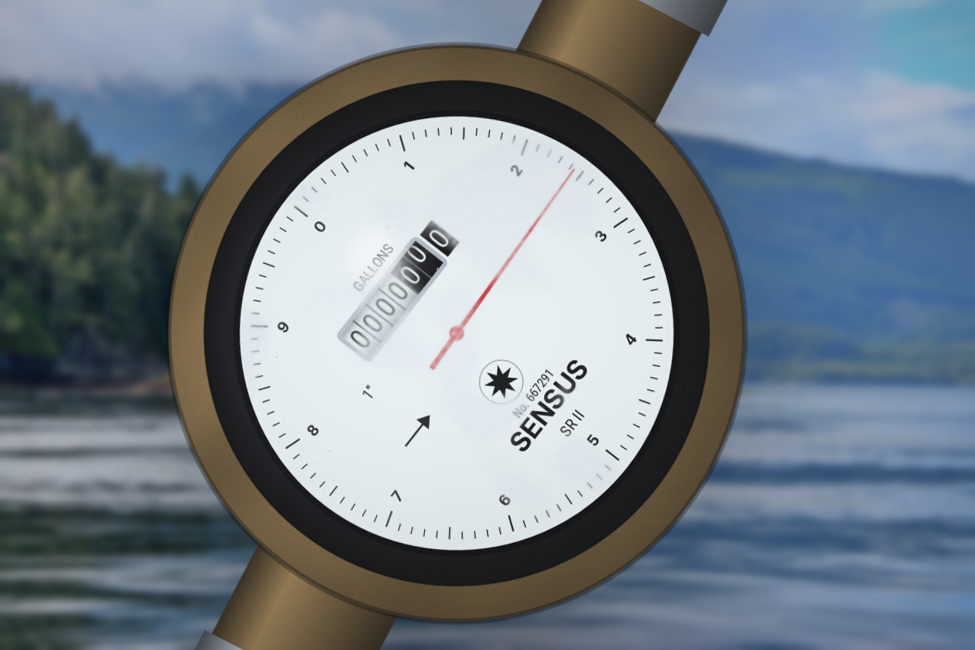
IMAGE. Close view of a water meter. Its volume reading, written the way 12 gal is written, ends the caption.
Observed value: 2.4 gal
